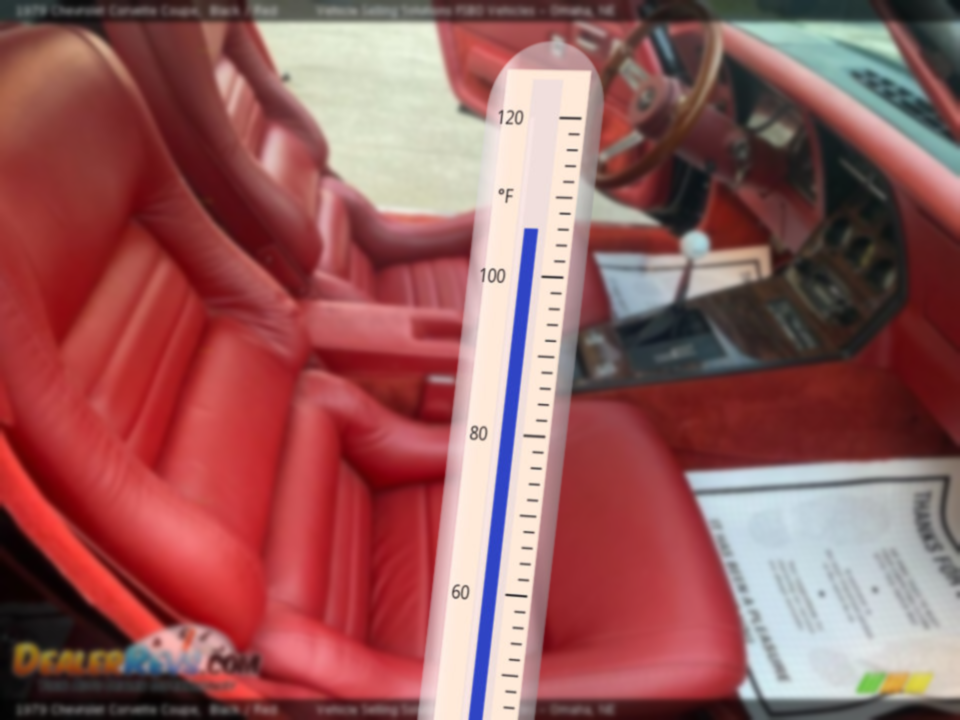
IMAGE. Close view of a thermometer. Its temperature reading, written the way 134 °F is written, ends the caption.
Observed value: 106 °F
